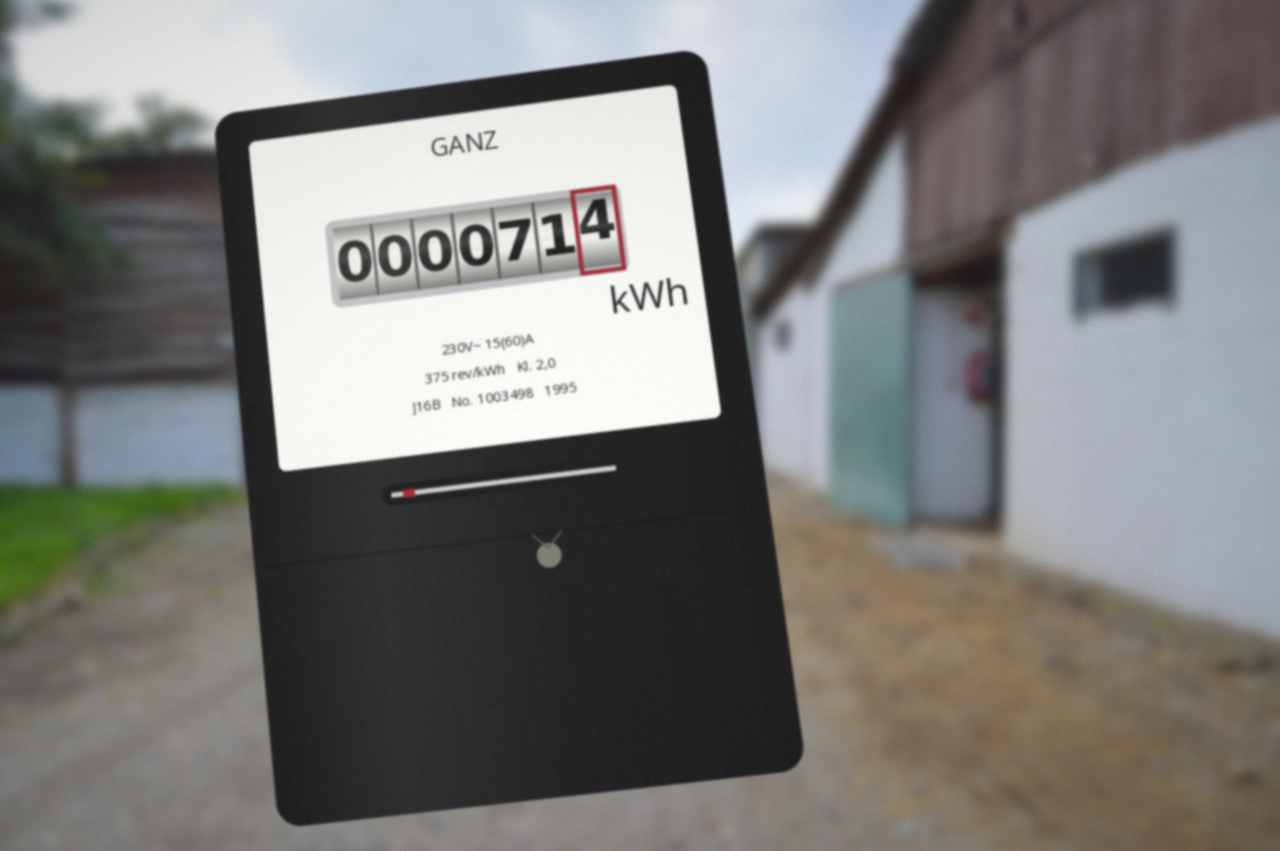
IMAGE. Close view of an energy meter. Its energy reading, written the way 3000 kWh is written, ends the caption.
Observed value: 71.4 kWh
